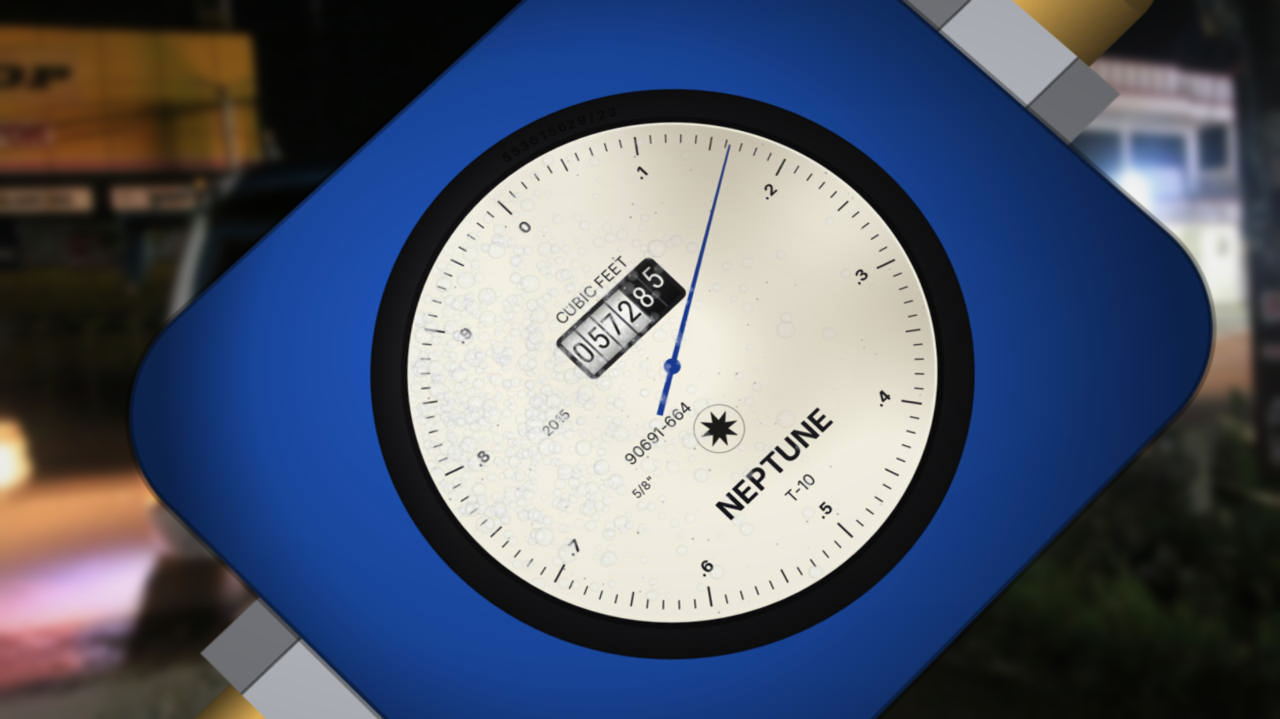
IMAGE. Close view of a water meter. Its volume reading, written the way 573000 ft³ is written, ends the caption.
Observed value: 57285.16 ft³
